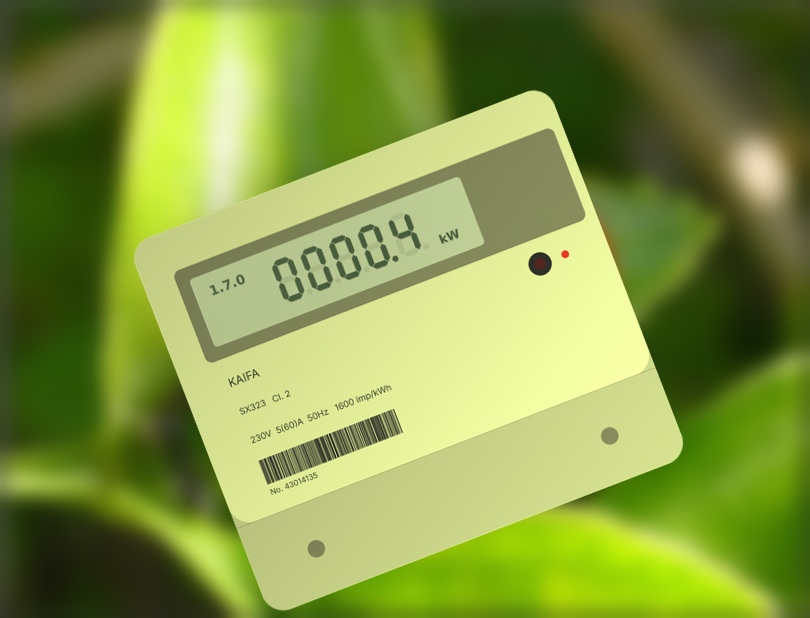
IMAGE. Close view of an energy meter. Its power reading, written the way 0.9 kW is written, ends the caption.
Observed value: 0.4 kW
